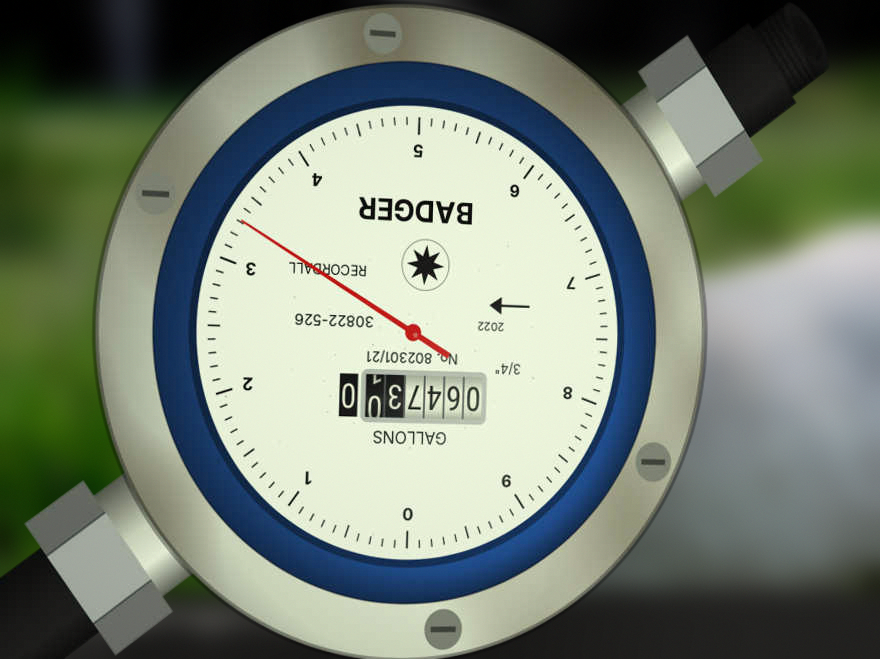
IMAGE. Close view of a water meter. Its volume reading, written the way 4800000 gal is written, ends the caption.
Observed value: 647303.3 gal
